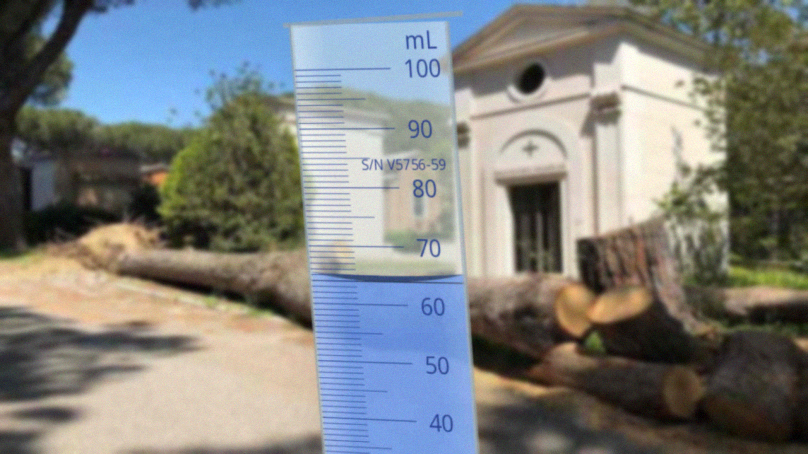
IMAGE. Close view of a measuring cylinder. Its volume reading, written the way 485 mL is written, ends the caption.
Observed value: 64 mL
